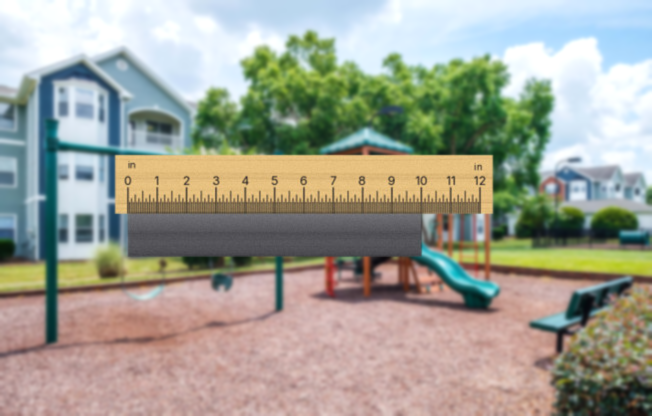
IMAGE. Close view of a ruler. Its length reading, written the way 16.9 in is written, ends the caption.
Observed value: 10 in
